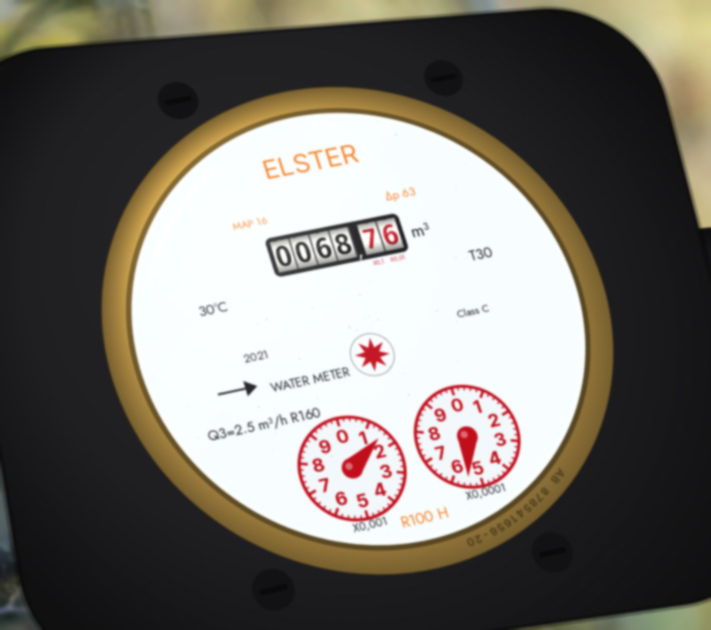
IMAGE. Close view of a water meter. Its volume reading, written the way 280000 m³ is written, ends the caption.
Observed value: 68.7615 m³
